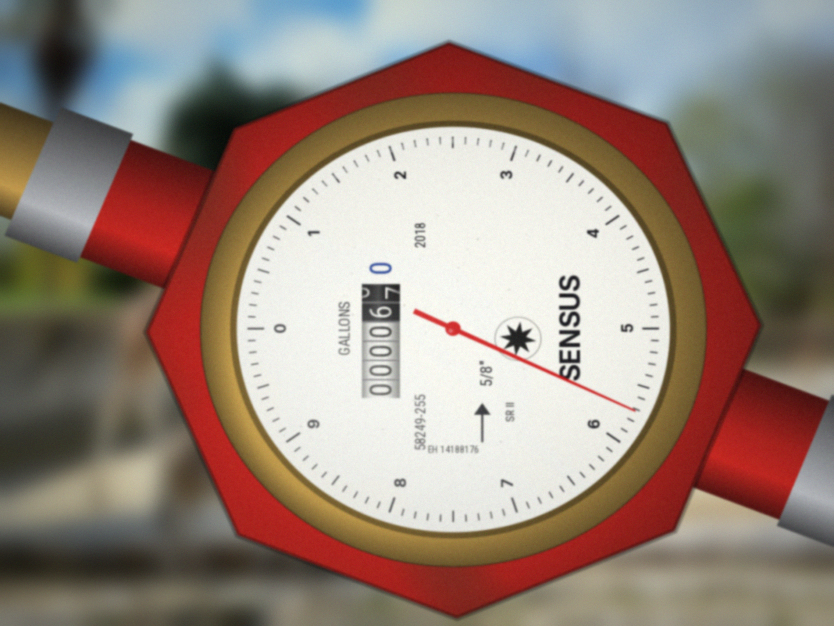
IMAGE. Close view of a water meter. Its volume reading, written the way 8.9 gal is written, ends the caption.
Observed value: 665.7 gal
